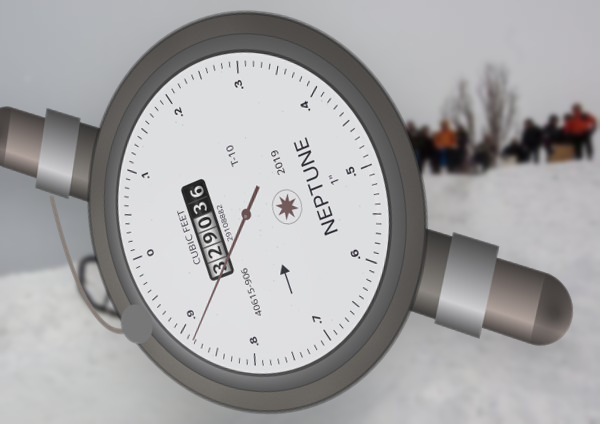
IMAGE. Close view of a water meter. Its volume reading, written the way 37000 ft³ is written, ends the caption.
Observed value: 329035.88 ft³
